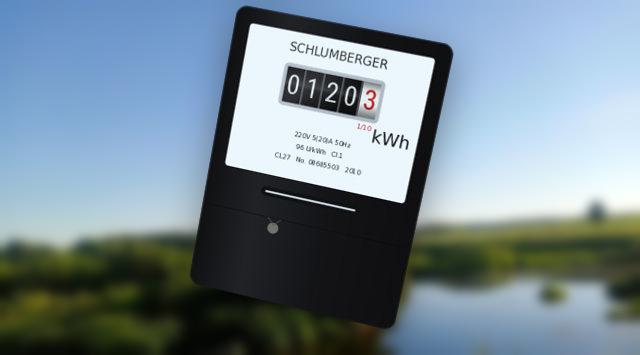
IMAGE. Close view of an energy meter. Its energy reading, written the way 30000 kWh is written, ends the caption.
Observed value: 120.3 kWh
